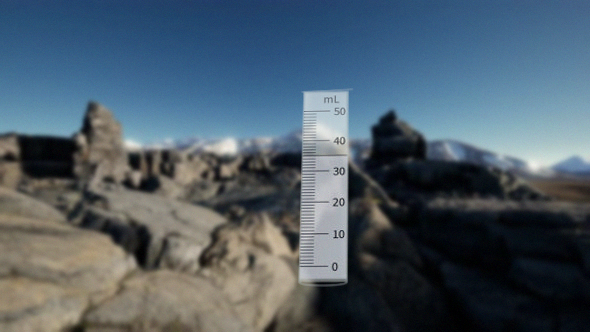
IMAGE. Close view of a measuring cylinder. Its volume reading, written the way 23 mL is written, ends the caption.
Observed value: 35 mL
